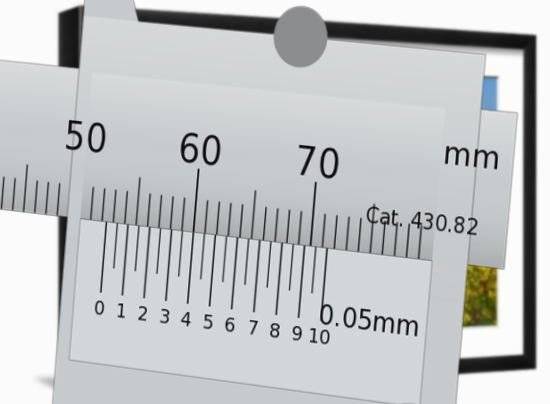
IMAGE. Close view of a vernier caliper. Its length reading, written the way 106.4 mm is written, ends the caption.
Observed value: 52.4 mm
